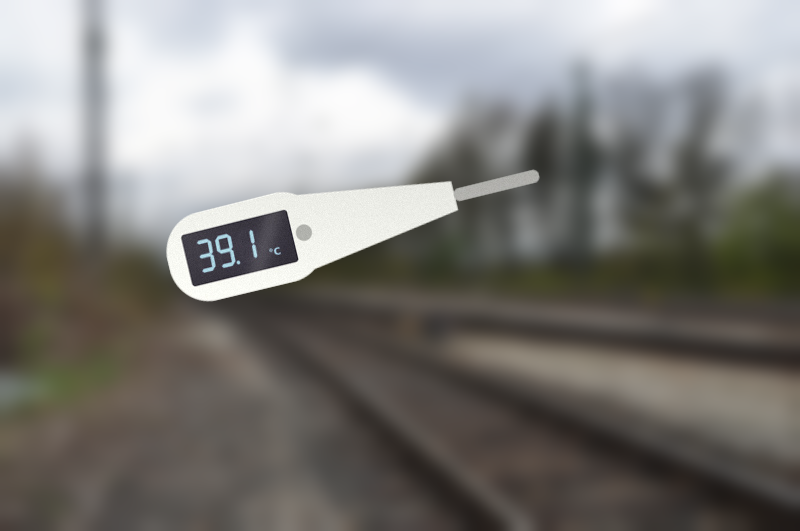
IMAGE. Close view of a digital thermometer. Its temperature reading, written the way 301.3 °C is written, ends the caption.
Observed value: 39.1 °C
